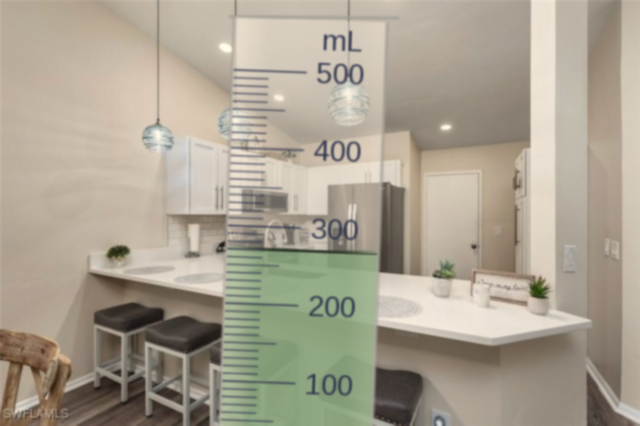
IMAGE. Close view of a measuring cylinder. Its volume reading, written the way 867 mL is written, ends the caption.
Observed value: 270 mL
